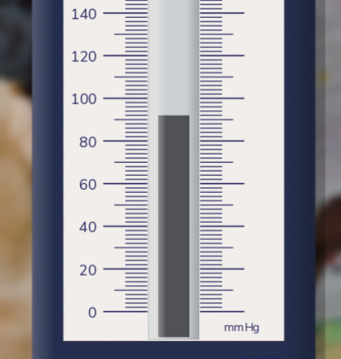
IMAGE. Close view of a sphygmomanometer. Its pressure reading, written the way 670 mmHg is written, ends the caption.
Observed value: 92 mmHg
